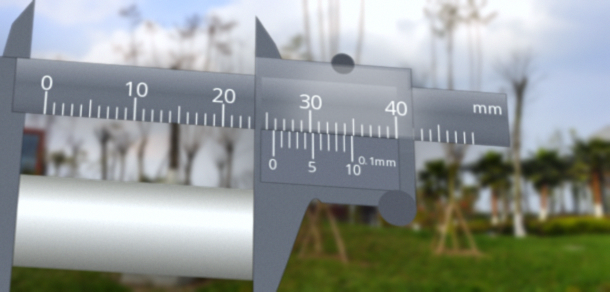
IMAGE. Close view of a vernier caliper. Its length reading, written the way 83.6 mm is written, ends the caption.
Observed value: 25.8 mm
